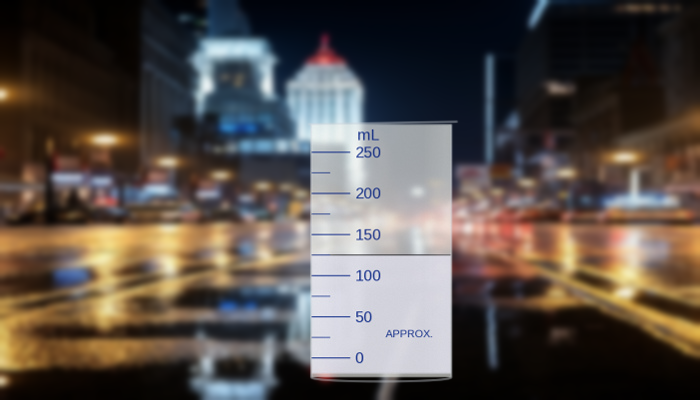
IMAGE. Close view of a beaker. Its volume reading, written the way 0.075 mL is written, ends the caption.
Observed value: 125 mL
